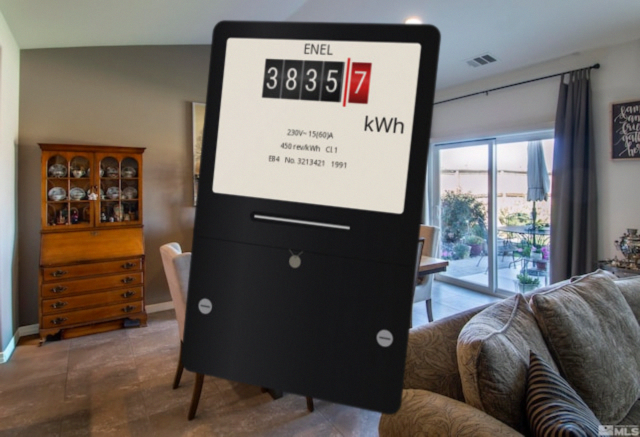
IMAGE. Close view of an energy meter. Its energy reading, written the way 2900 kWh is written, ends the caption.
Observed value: 3835.7 kWh
